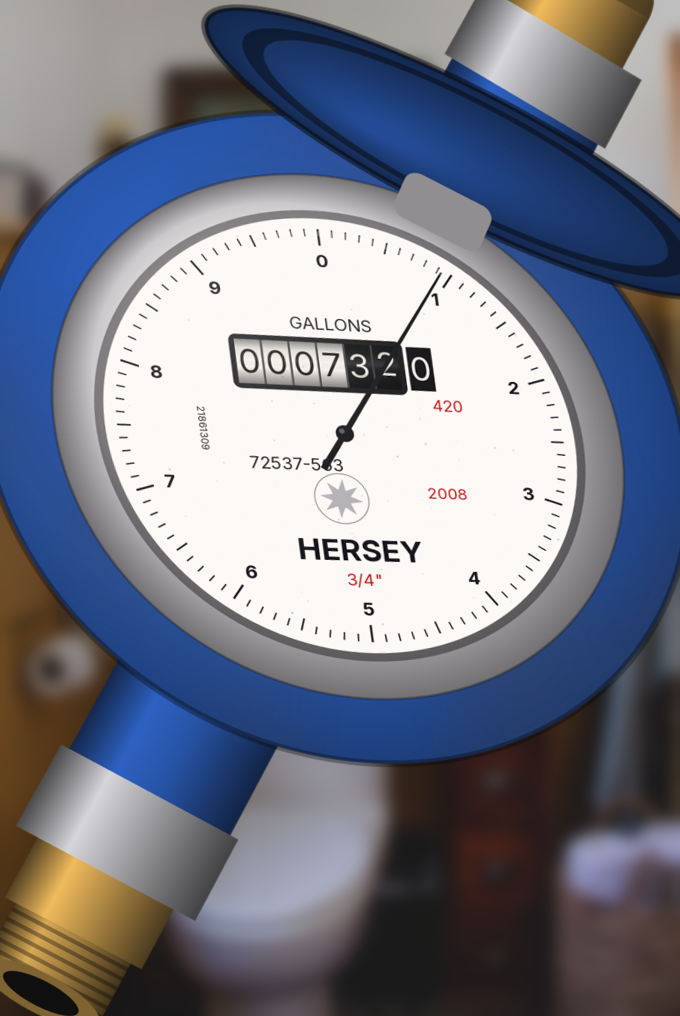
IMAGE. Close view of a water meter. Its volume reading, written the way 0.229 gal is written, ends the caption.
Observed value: 7320.9 gal
